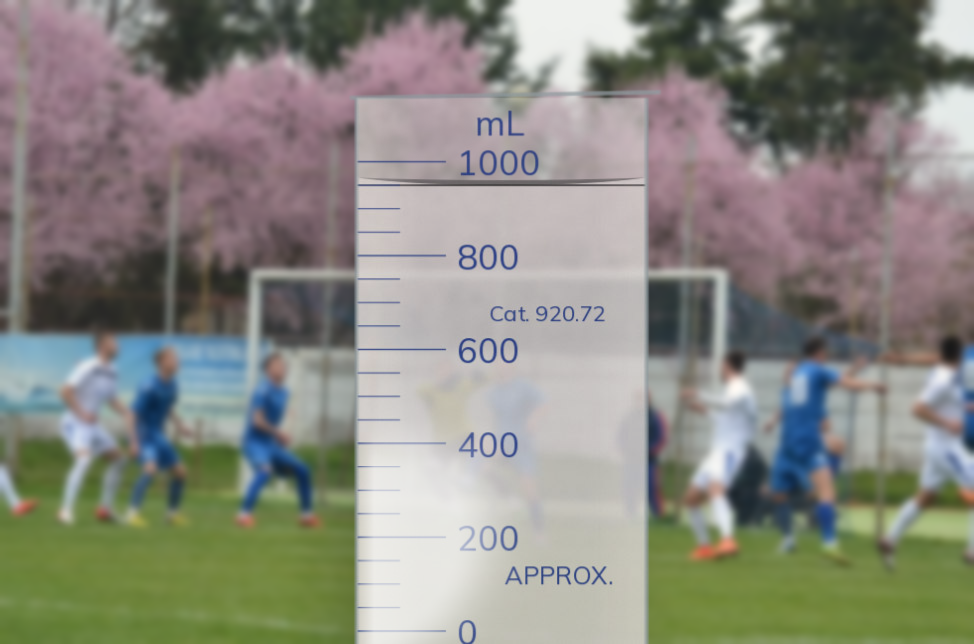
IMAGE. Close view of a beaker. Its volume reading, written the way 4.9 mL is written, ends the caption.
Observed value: 950 mL
